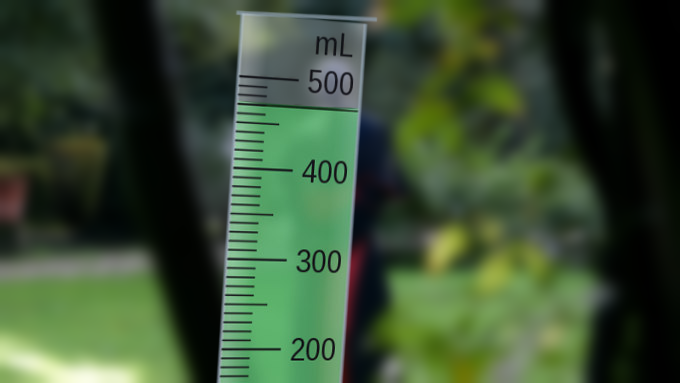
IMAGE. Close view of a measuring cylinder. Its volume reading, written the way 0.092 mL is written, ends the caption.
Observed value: 470 mL
